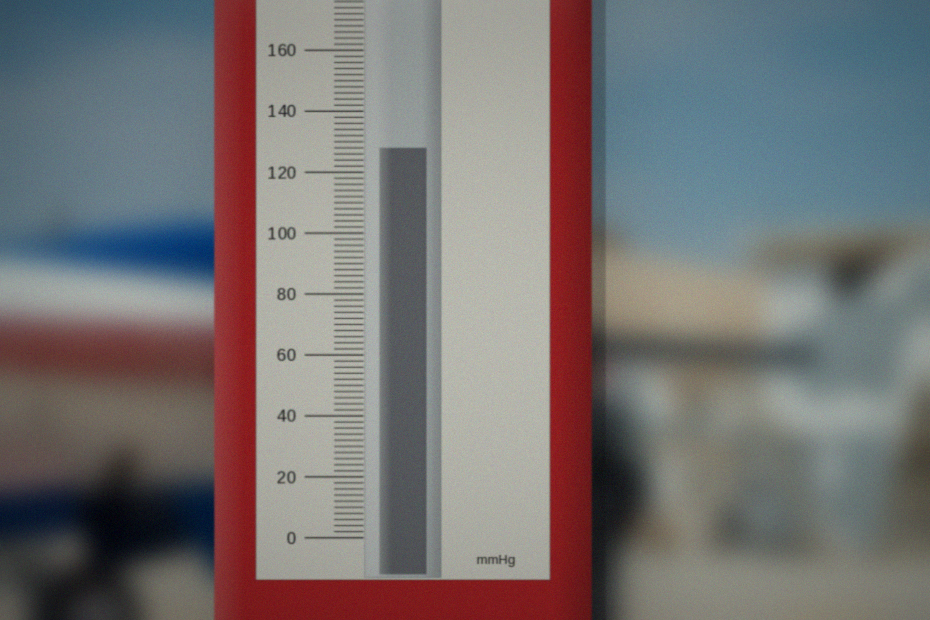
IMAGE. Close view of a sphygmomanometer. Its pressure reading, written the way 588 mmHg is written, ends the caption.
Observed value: 128 mmHg
